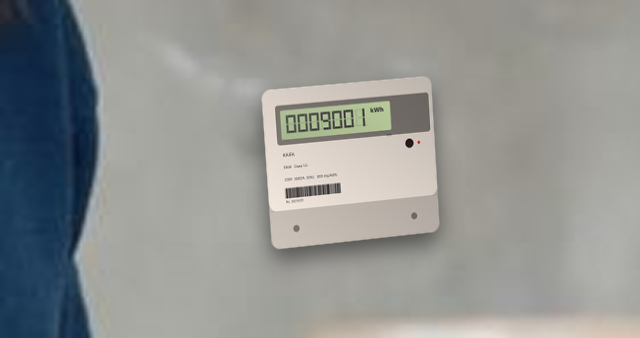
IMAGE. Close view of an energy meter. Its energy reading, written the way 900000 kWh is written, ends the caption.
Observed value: 9001 kWh
